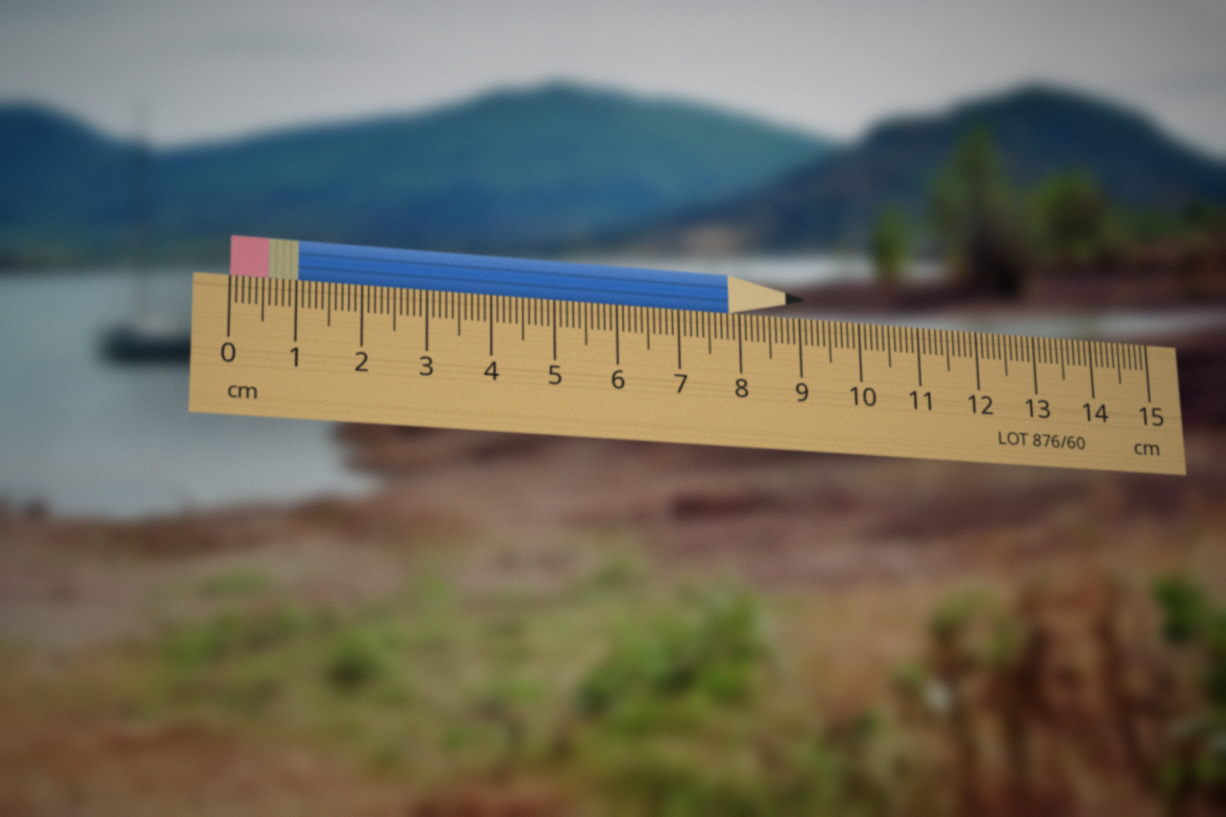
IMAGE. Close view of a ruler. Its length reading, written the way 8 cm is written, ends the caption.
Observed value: 9.1 cm
